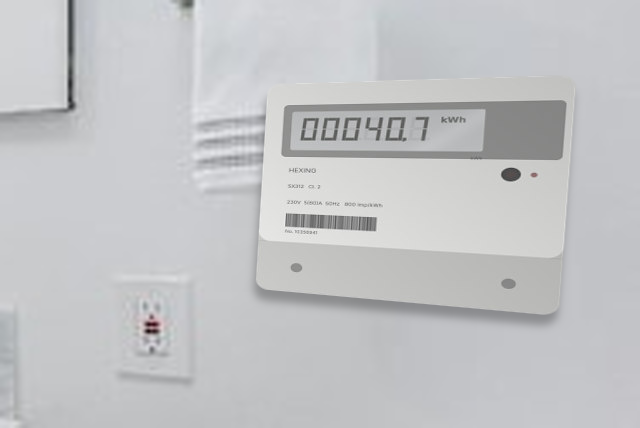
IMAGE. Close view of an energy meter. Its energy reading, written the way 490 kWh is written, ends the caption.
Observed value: 40.7 kWh
